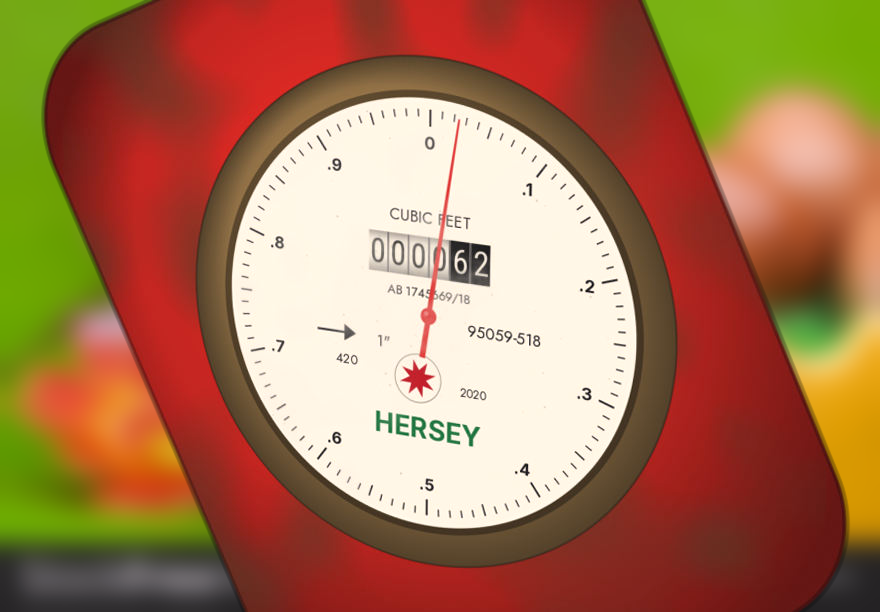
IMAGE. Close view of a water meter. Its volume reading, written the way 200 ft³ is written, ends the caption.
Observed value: 62.02 ft³
